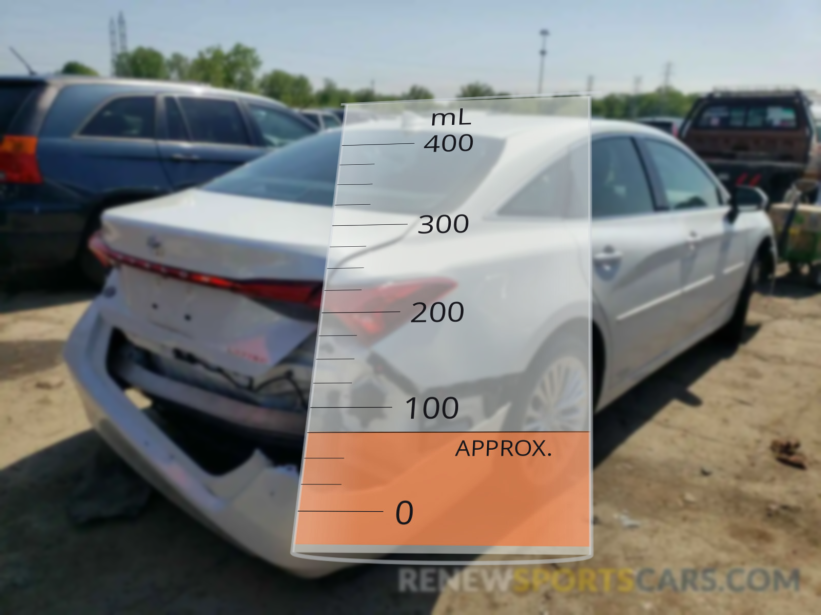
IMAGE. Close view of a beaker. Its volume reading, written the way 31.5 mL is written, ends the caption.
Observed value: 75 mL
